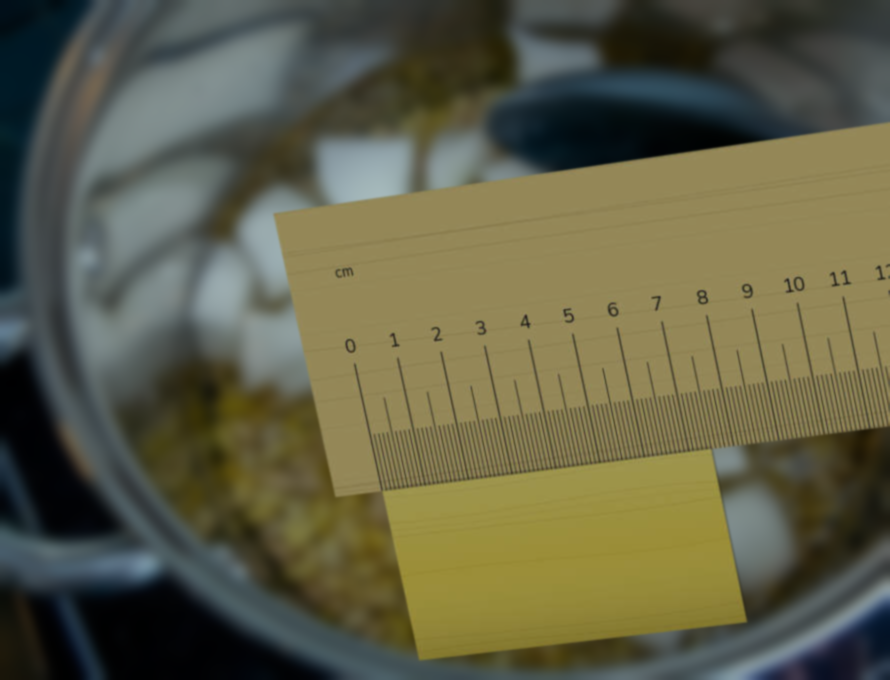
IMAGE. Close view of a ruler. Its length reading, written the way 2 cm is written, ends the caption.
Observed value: 7.5 cm
